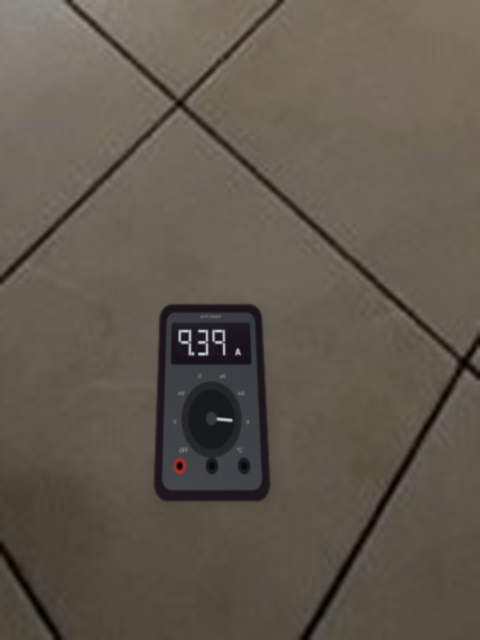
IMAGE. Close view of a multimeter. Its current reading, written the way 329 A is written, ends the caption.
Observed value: 9.39 A
